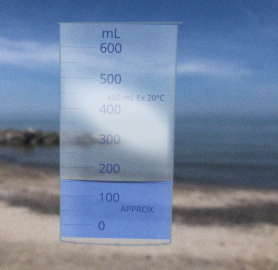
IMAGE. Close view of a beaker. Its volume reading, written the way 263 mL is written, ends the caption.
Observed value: 150 mL
